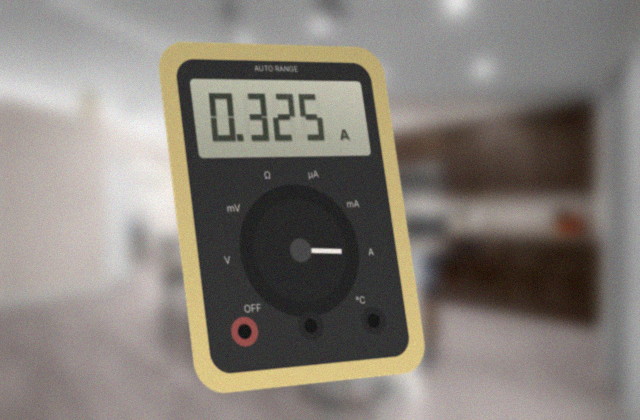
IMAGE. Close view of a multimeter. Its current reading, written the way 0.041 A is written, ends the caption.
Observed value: 0.325 A
